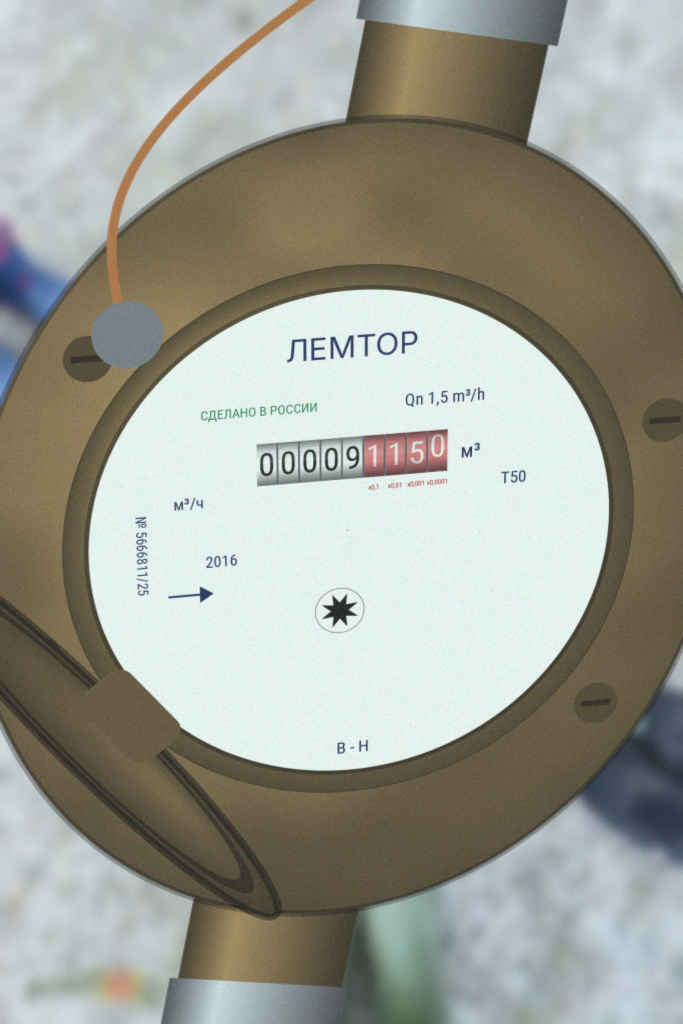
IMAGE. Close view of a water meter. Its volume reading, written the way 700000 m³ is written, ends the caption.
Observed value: 9.1150 m³
